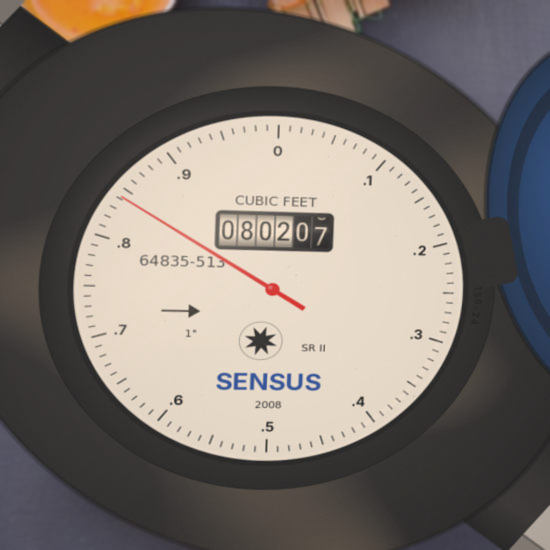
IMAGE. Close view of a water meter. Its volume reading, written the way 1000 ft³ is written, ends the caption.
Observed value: 80206.84 ft³
